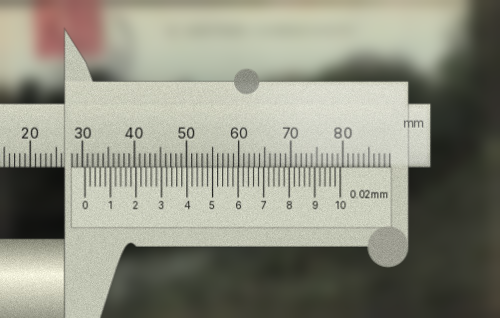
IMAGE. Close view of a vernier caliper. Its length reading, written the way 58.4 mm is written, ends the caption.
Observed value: 30.5 mm
